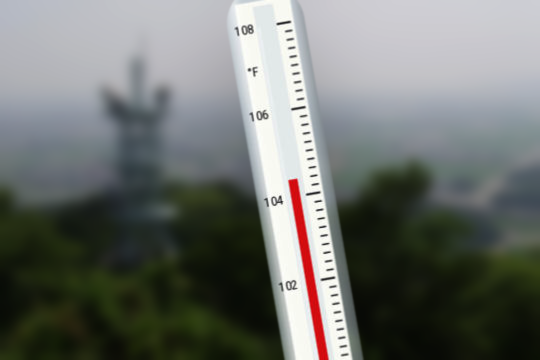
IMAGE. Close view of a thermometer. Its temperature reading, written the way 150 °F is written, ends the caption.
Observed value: 104.4 °F
